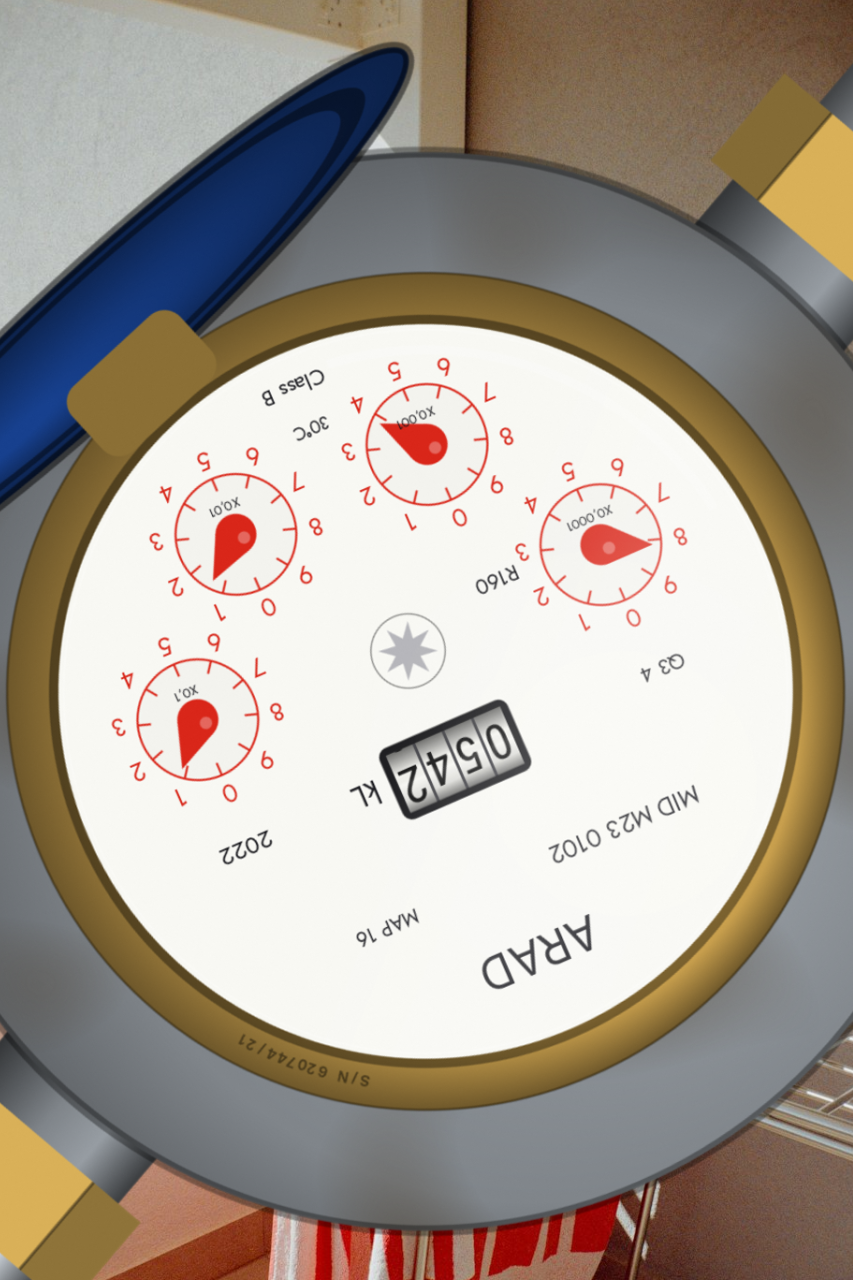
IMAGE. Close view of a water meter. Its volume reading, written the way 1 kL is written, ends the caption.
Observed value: 542.1138 kL
